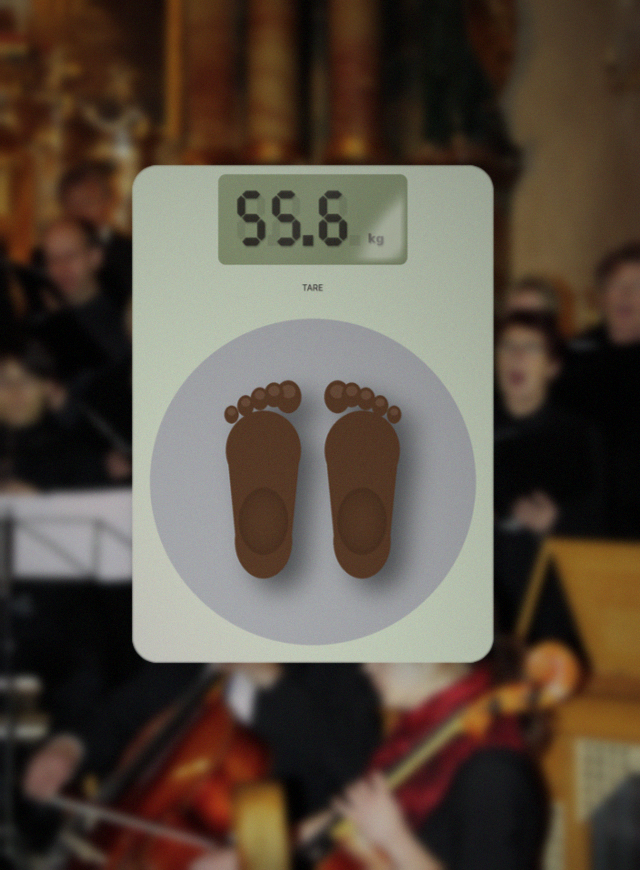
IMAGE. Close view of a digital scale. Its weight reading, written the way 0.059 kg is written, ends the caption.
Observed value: 55.6 kg
